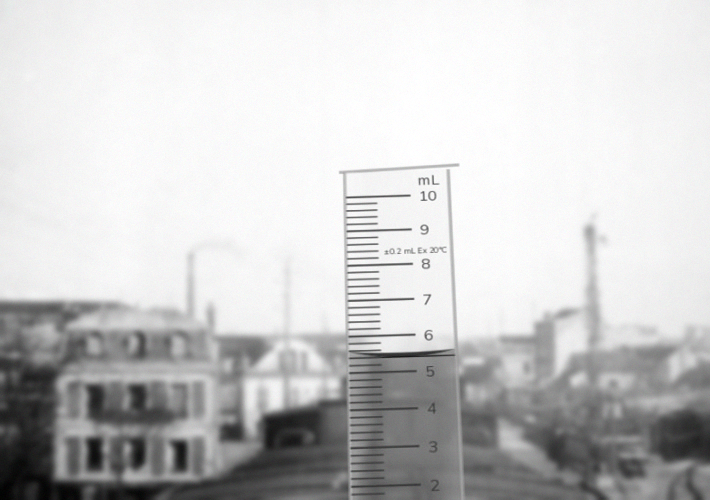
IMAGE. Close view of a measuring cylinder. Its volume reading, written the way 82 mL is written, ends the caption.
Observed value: 5.4 mL
